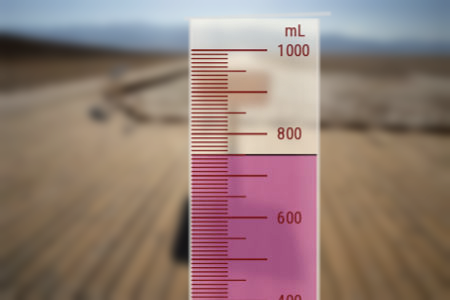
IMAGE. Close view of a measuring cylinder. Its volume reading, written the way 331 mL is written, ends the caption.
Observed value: 750 mL
